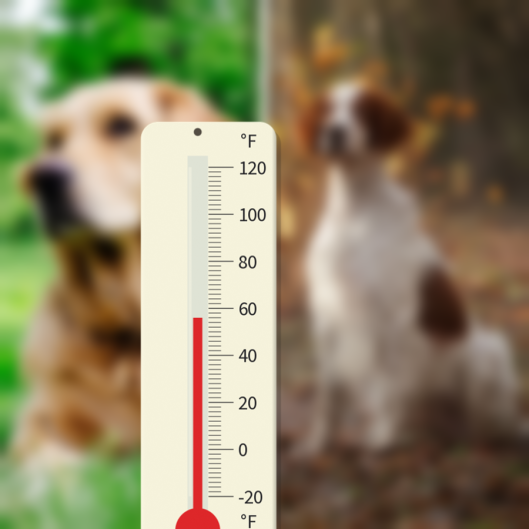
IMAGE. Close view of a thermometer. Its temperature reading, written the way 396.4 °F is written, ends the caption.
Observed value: 56 °F
